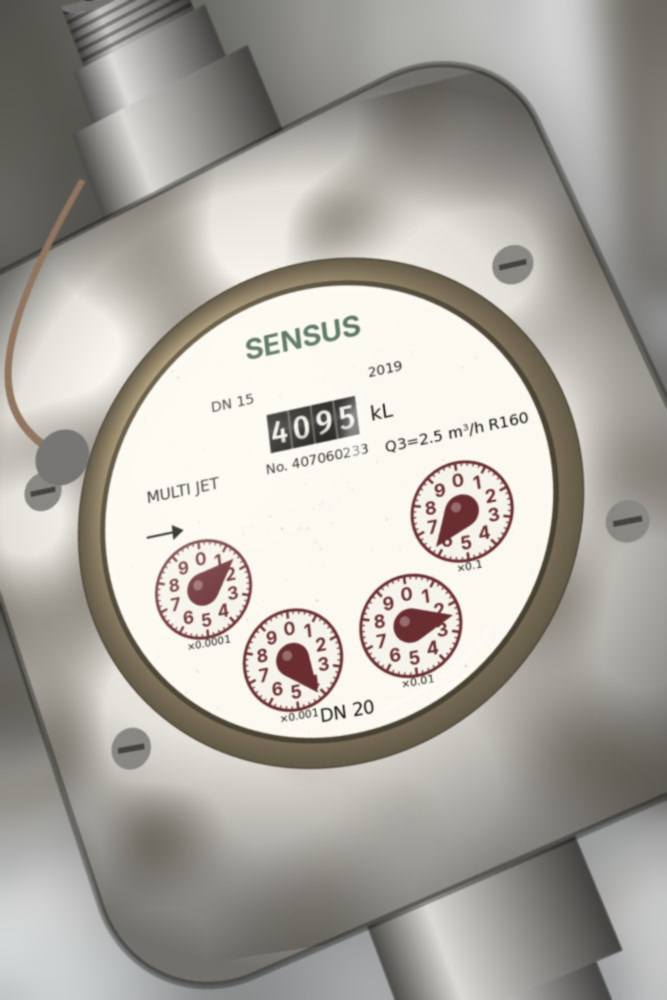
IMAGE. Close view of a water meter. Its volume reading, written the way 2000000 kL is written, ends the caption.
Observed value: 4095.6241 kL
